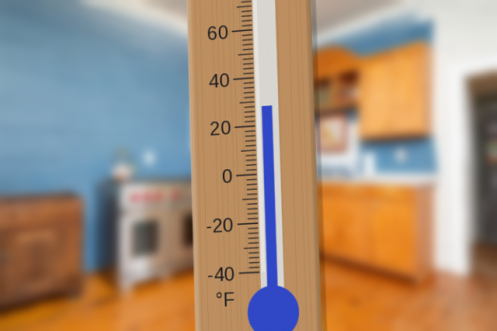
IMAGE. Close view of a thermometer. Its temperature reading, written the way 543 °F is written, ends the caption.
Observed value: 28 °F
